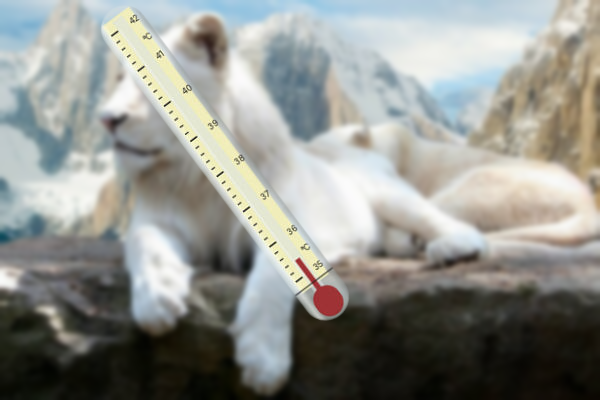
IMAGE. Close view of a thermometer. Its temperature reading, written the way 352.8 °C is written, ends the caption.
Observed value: 35.4 °C
